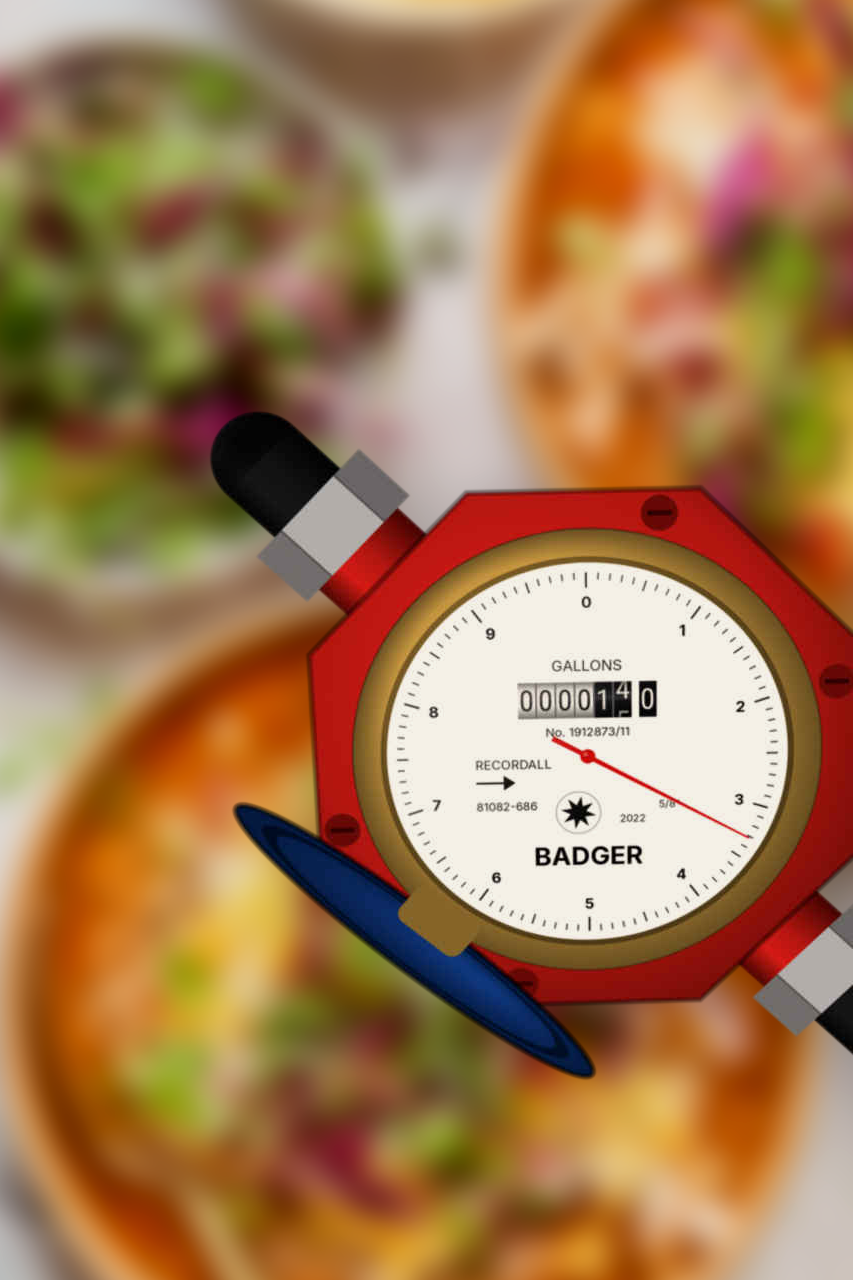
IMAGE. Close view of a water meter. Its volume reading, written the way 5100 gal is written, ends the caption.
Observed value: 143.3 gal
